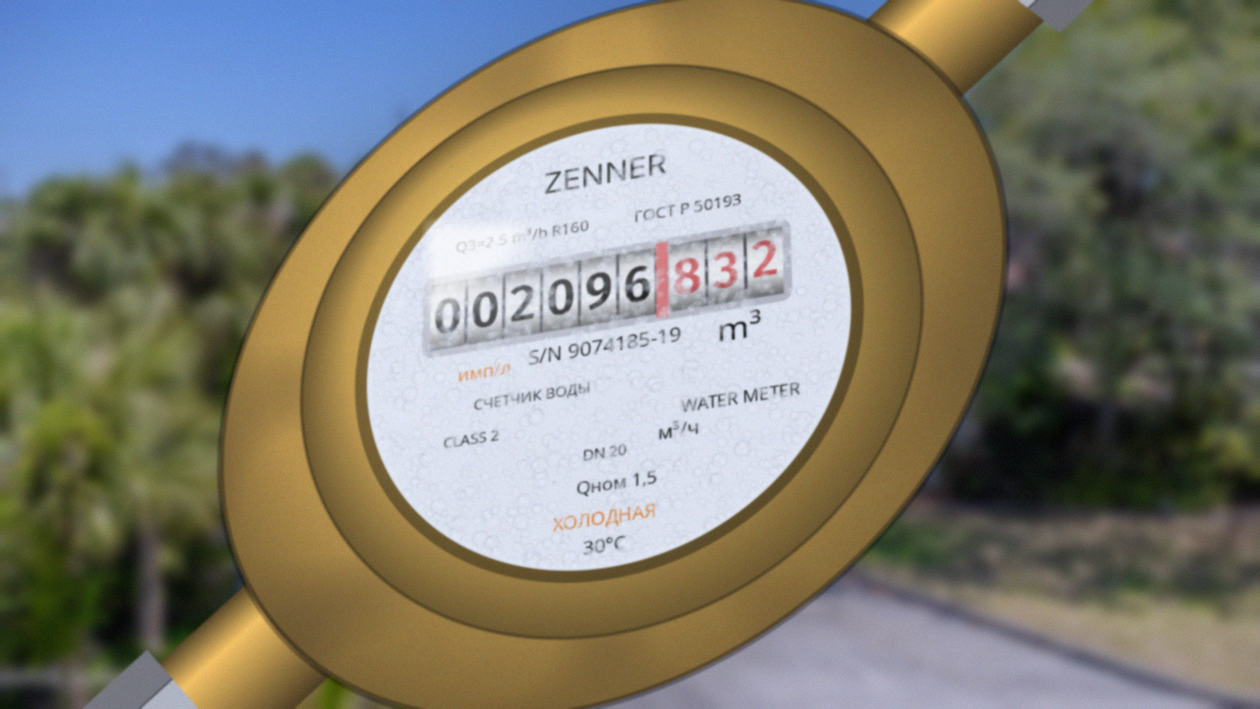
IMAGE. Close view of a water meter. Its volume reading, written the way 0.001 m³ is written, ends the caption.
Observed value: 2096.832 m³
